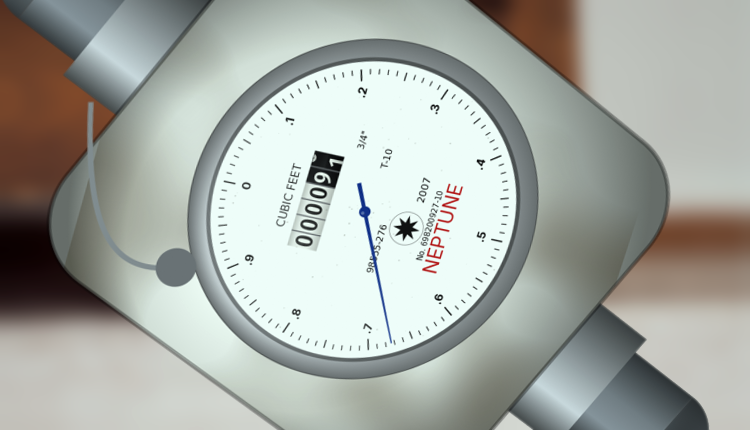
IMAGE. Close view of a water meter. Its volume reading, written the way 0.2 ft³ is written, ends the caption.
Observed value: 90.67 ft³
